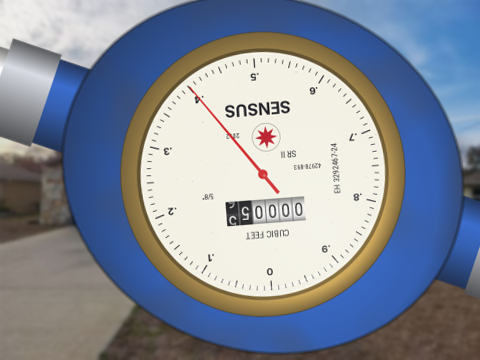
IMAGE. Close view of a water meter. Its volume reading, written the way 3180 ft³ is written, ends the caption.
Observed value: 55.40 ft³
